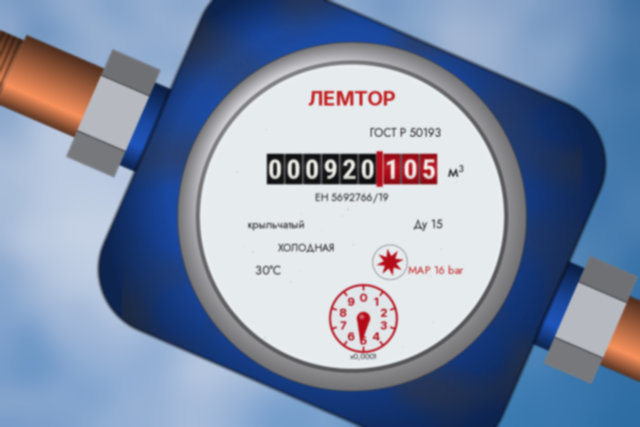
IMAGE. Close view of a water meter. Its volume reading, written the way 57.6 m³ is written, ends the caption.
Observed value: 920.1055 m³
